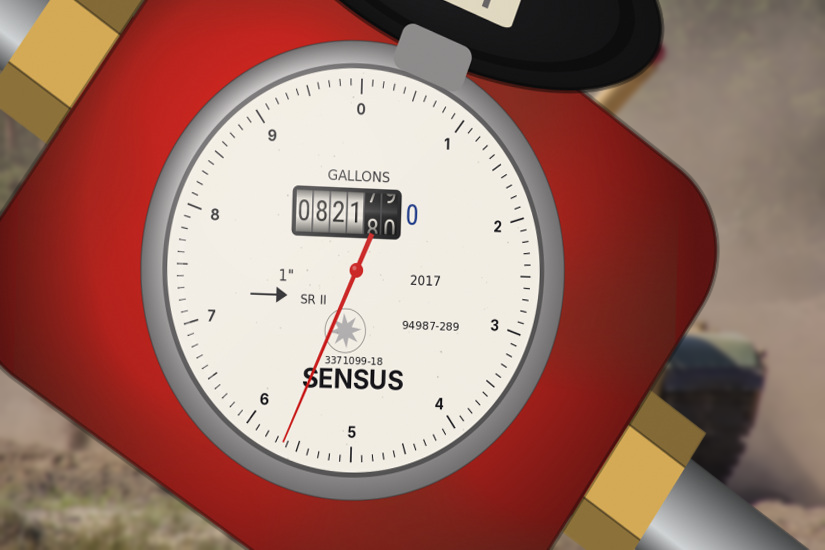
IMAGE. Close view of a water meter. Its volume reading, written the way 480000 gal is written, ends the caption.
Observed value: 821795.6 gal
